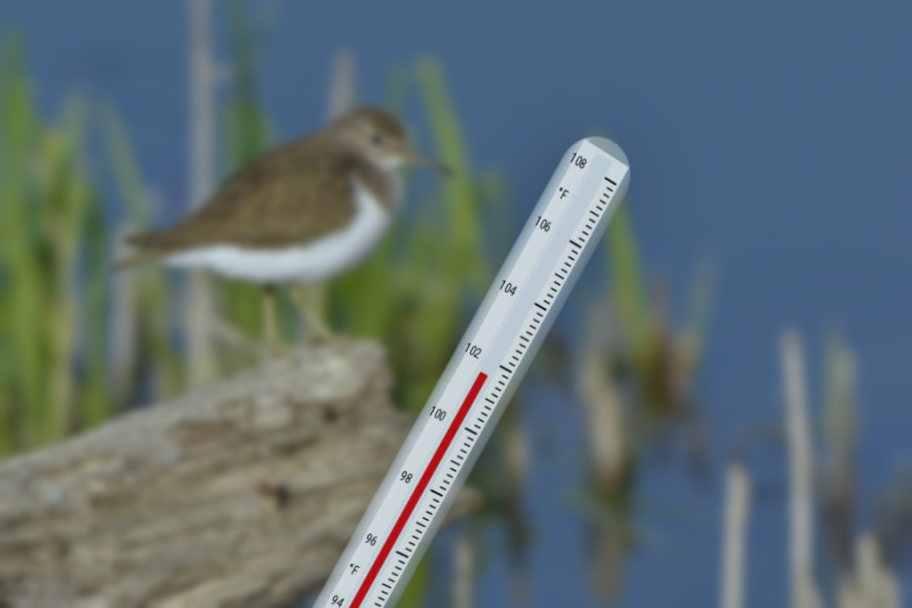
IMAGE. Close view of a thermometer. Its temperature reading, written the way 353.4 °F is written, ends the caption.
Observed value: 101.6 °F
